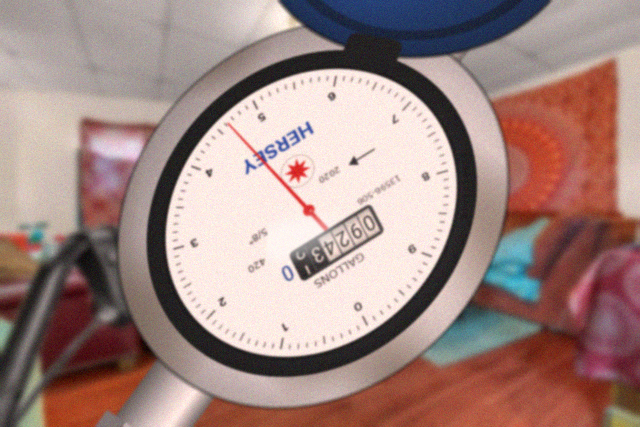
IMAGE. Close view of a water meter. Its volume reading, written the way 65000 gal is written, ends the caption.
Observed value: 924314.6 gal
